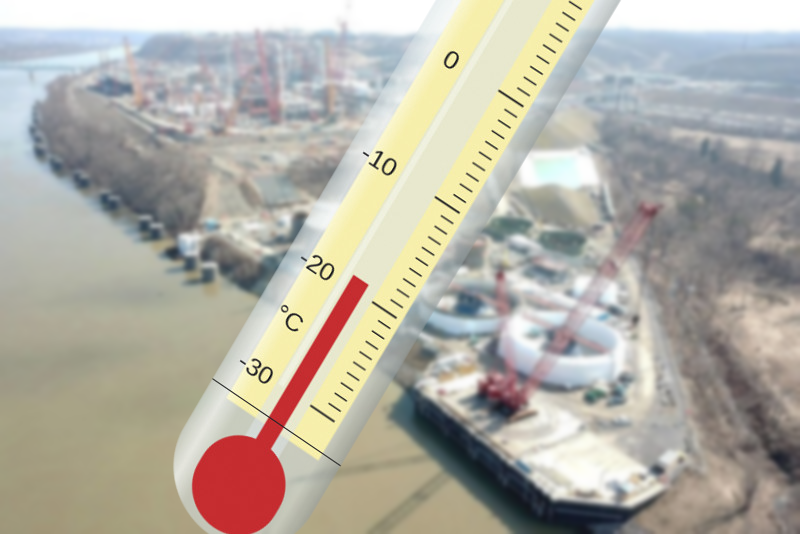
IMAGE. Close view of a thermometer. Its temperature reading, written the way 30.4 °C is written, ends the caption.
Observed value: -19 °C
